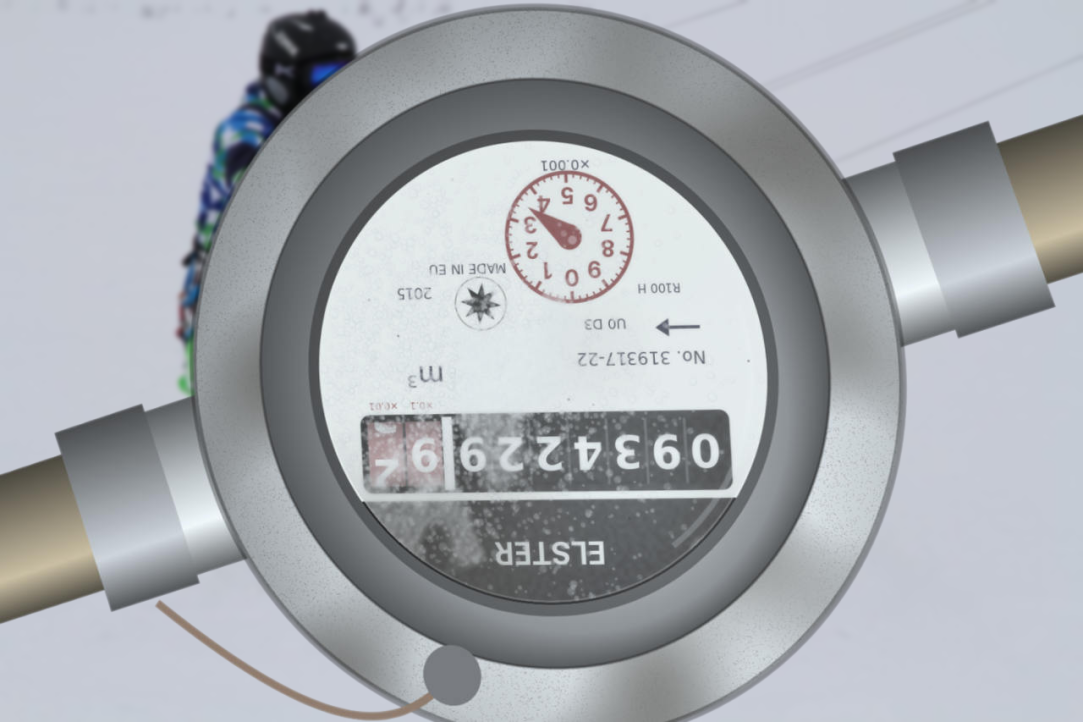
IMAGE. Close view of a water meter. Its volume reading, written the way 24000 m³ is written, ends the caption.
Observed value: 934229.923 m³
